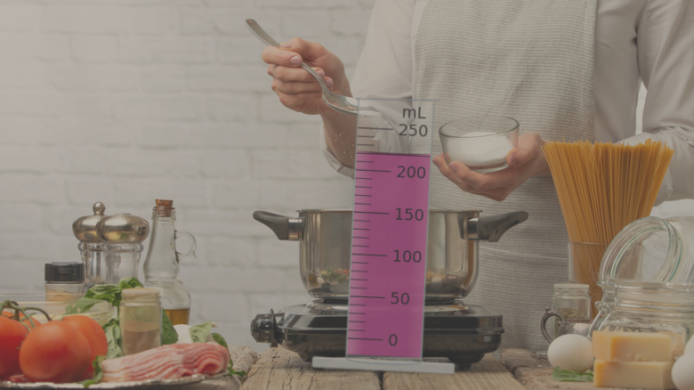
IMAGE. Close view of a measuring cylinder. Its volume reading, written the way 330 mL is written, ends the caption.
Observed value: 220 mL
